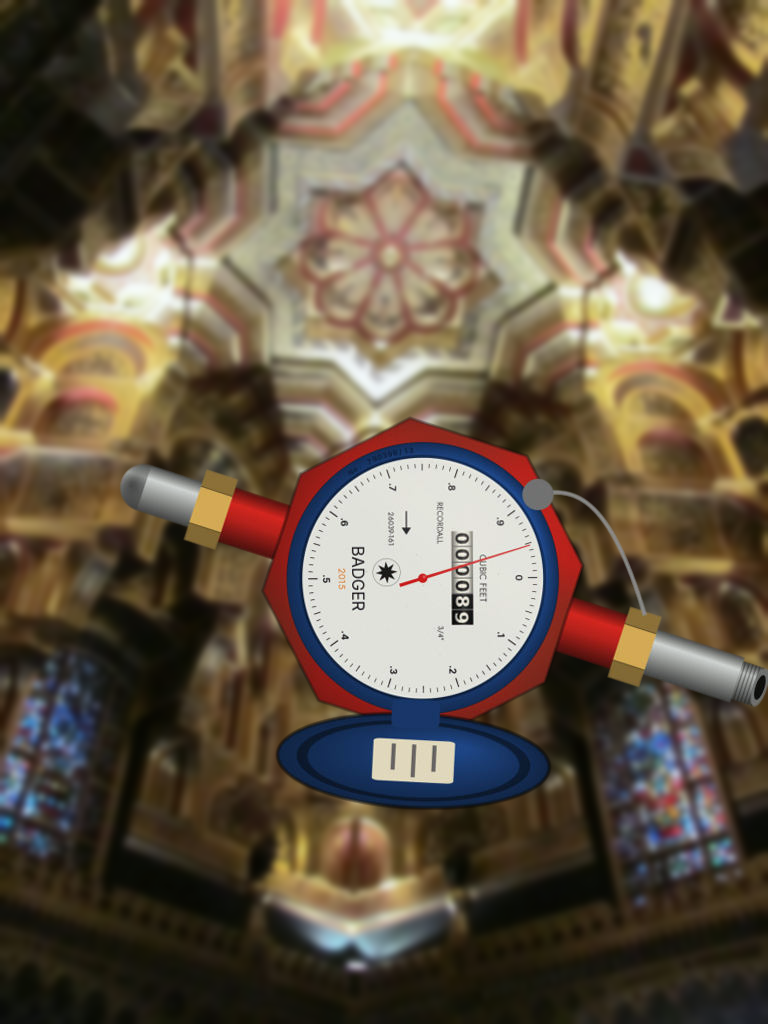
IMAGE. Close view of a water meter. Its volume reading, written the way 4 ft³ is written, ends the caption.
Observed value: 88.95 ft³
